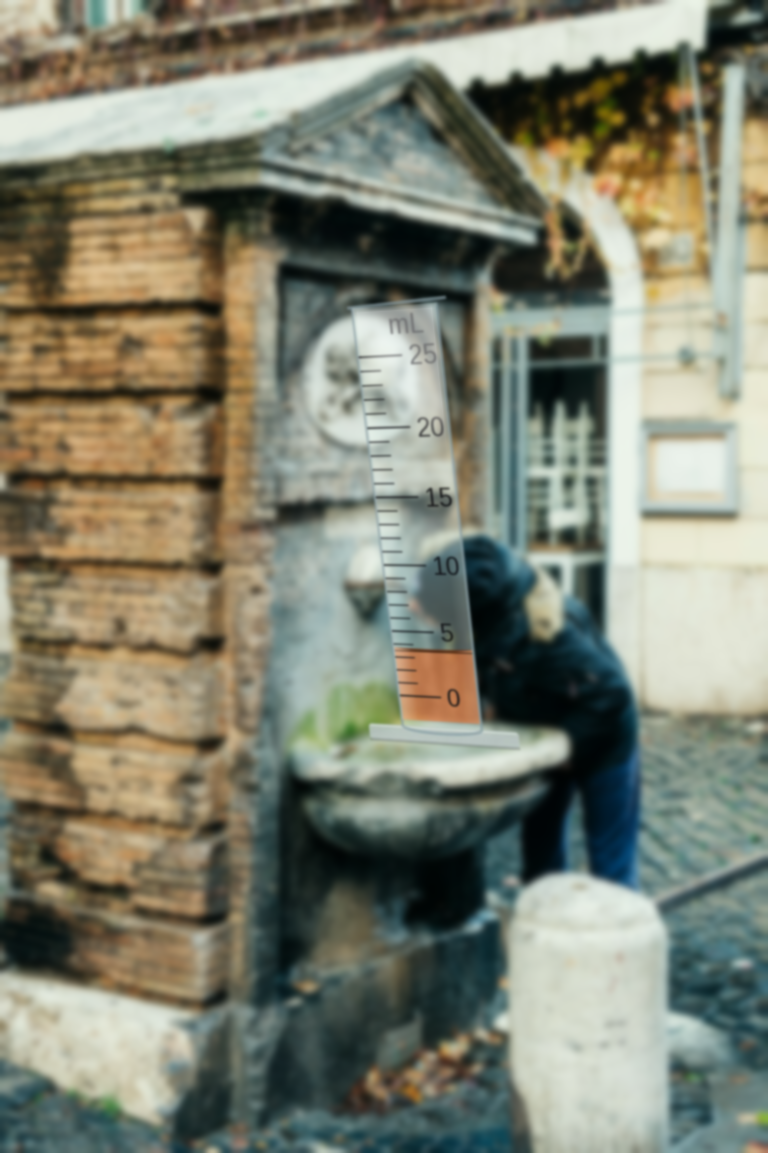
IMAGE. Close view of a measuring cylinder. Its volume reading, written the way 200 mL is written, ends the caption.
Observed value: 3.5 mL
